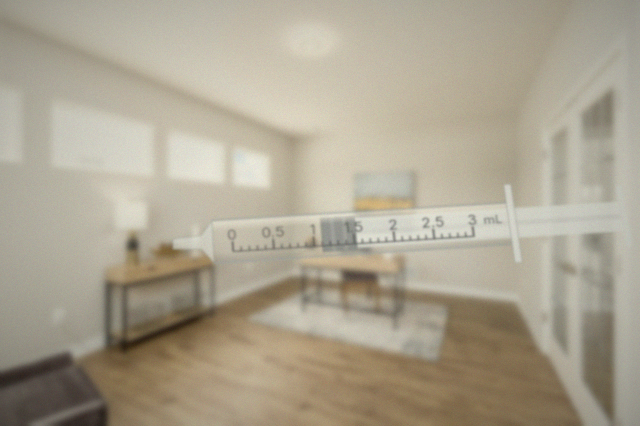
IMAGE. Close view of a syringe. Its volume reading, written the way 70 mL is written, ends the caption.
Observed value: 1.1 mL
